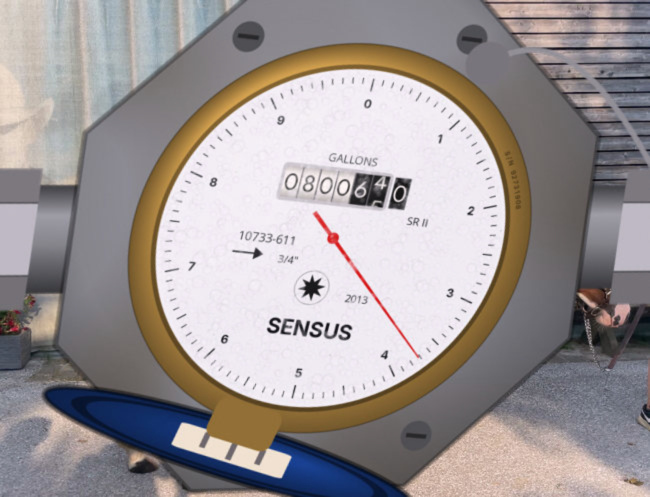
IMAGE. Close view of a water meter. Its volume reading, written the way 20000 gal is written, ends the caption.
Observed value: 800643.7 gal
